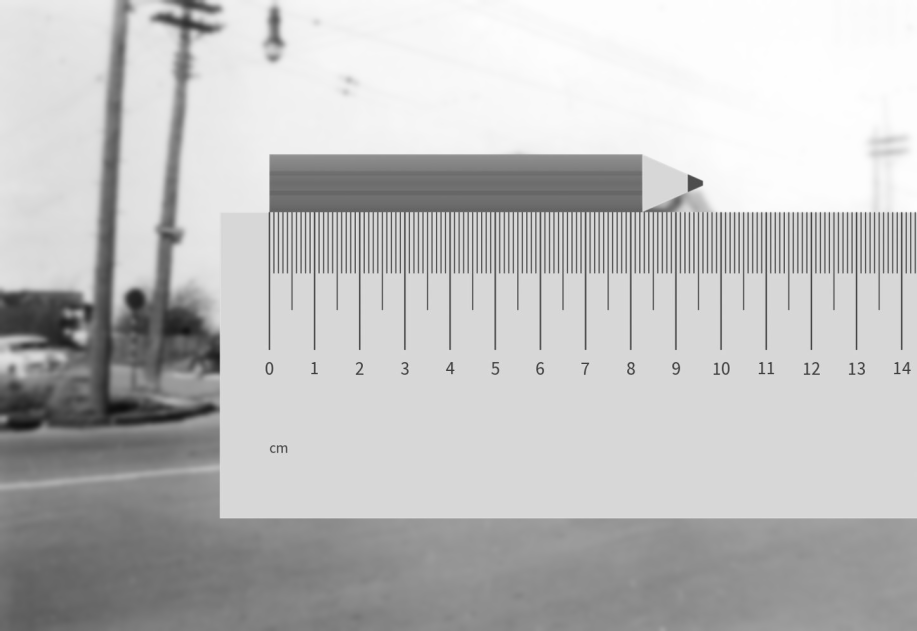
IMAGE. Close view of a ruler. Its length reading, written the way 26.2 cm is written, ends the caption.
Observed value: 9.6 cm
